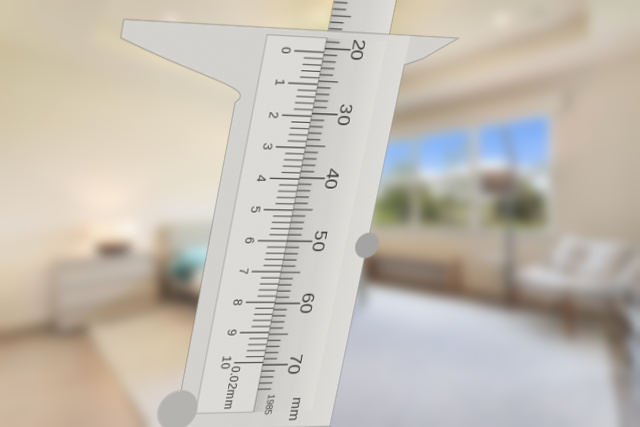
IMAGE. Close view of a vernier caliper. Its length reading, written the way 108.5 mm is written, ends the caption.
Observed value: 20.6 mm
